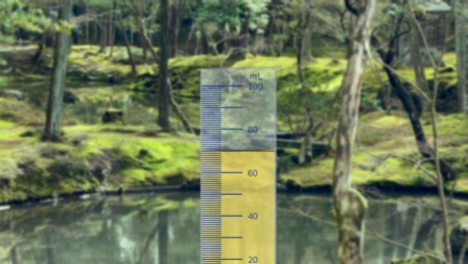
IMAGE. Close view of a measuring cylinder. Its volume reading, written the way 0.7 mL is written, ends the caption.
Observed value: 70 mL
